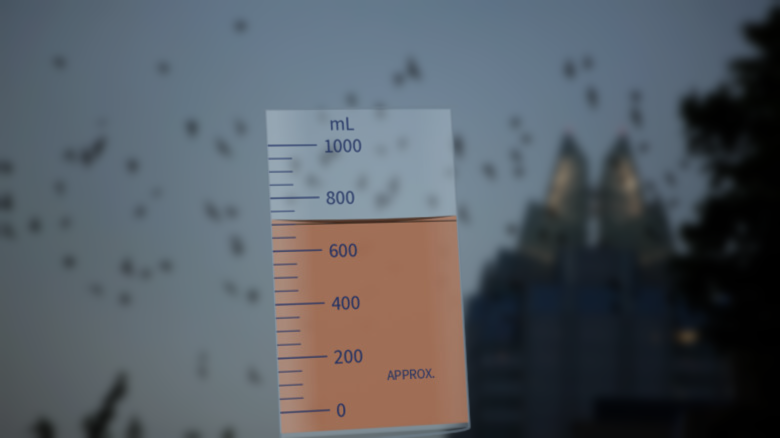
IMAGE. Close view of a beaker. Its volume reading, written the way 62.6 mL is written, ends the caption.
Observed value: 700 mL
